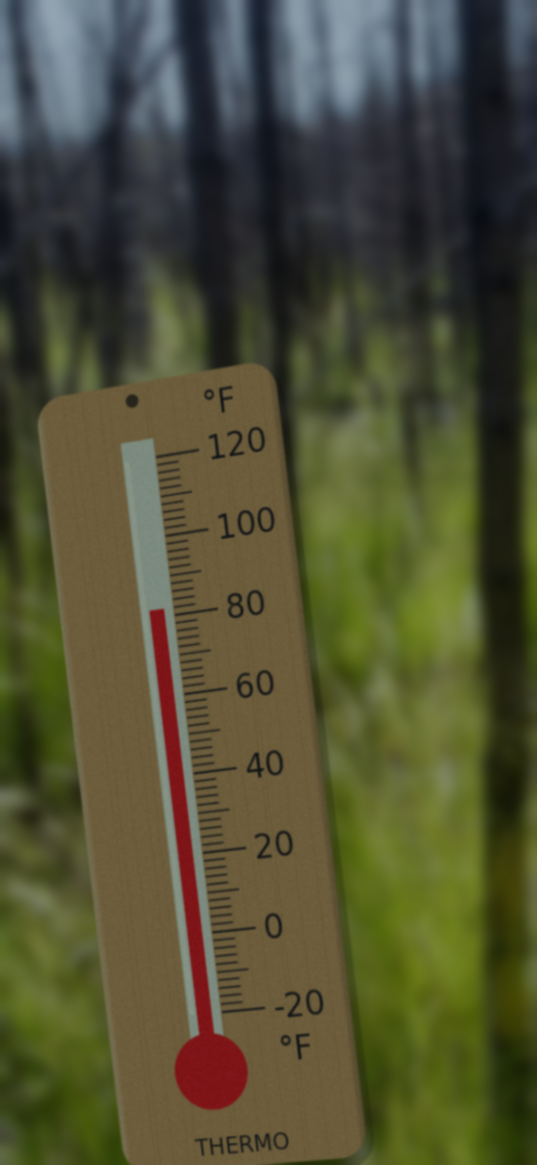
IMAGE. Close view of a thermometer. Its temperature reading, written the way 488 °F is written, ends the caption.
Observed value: 82 °F
